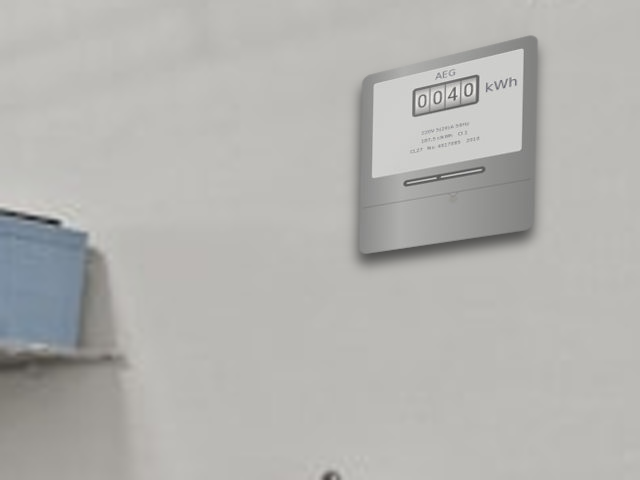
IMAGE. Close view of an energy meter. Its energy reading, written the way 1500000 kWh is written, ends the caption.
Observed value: 40 kWh
